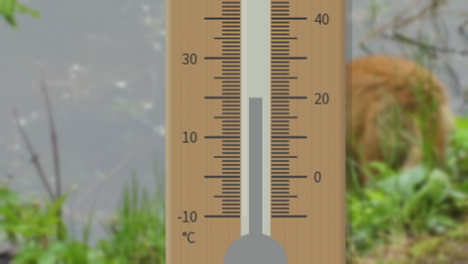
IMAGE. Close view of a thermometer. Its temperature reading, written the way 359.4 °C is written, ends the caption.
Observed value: 20 °C
